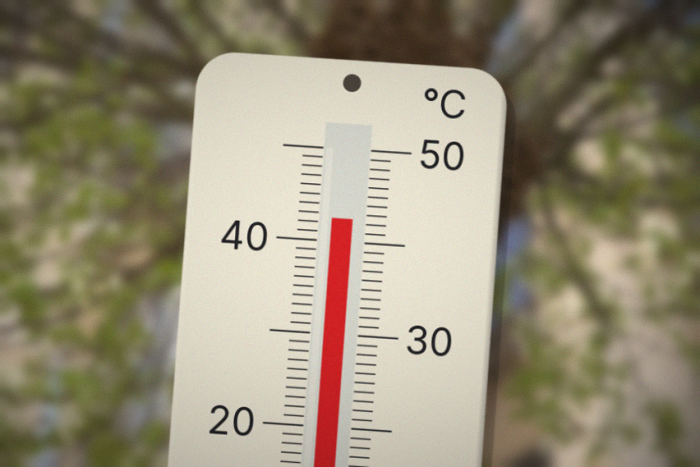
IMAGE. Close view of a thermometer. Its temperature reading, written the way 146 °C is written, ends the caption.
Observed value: 42.5 °C
